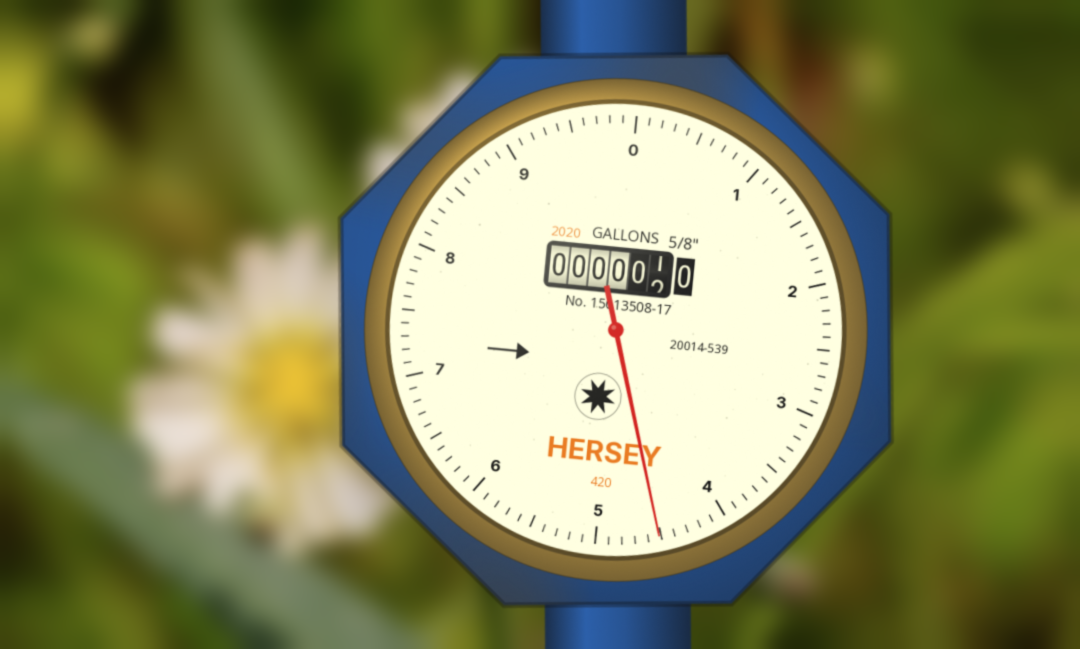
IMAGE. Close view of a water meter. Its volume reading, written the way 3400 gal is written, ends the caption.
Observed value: 14.5 gal
